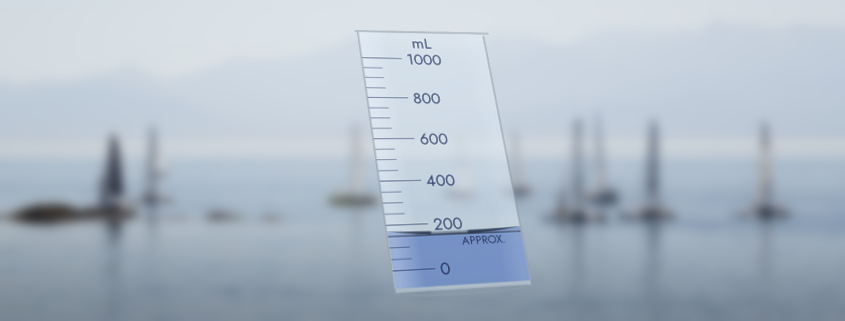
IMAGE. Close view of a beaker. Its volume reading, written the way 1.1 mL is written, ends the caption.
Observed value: 150 mL
